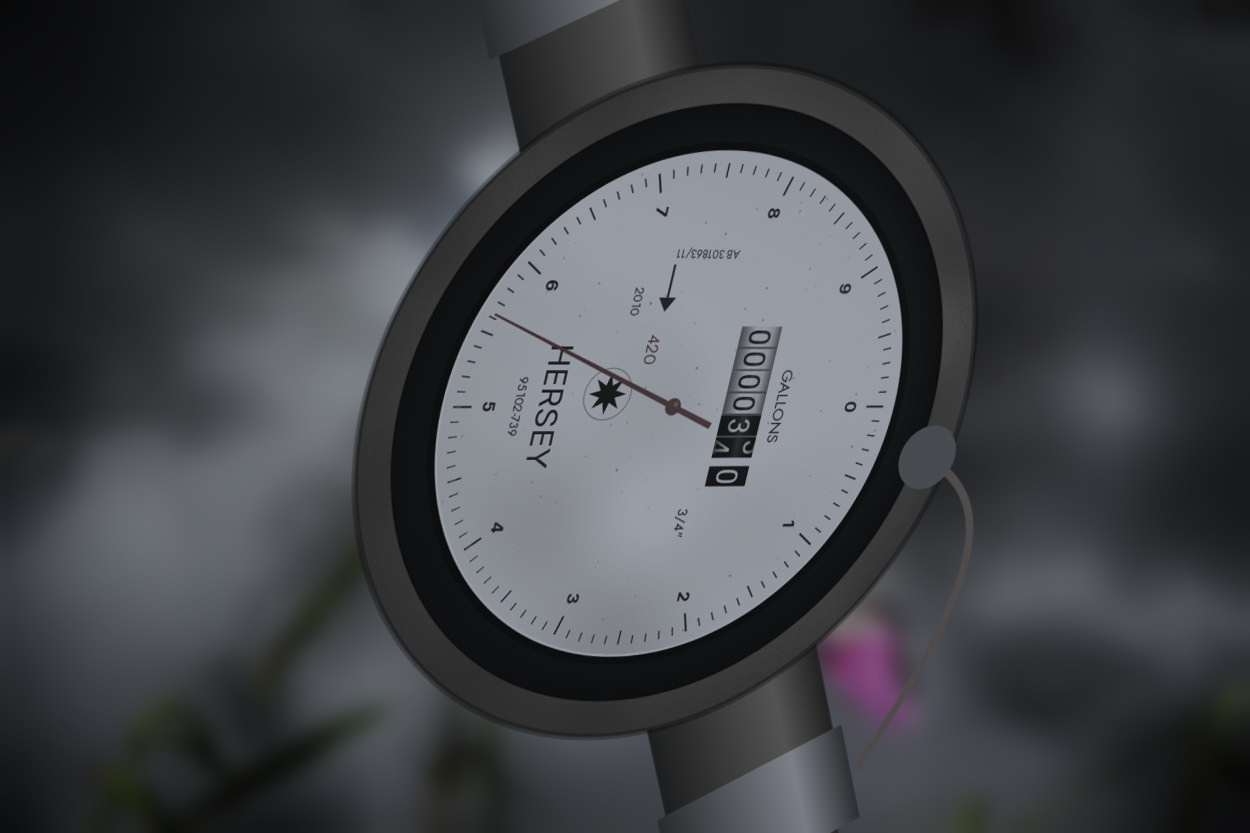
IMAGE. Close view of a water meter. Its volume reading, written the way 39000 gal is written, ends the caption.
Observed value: 335.6 gal
